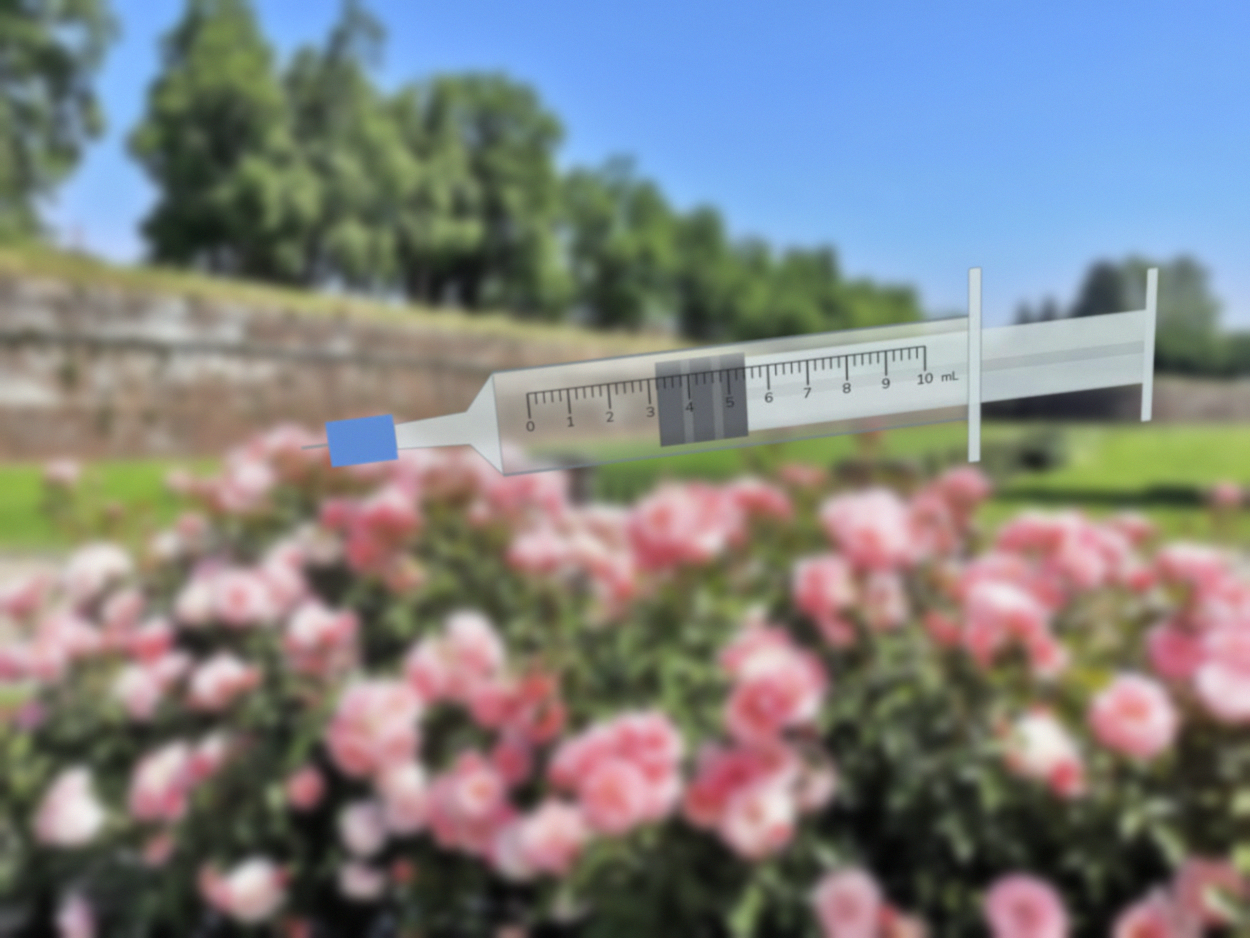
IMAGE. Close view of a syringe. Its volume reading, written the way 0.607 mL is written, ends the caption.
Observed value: 3.2 mL
